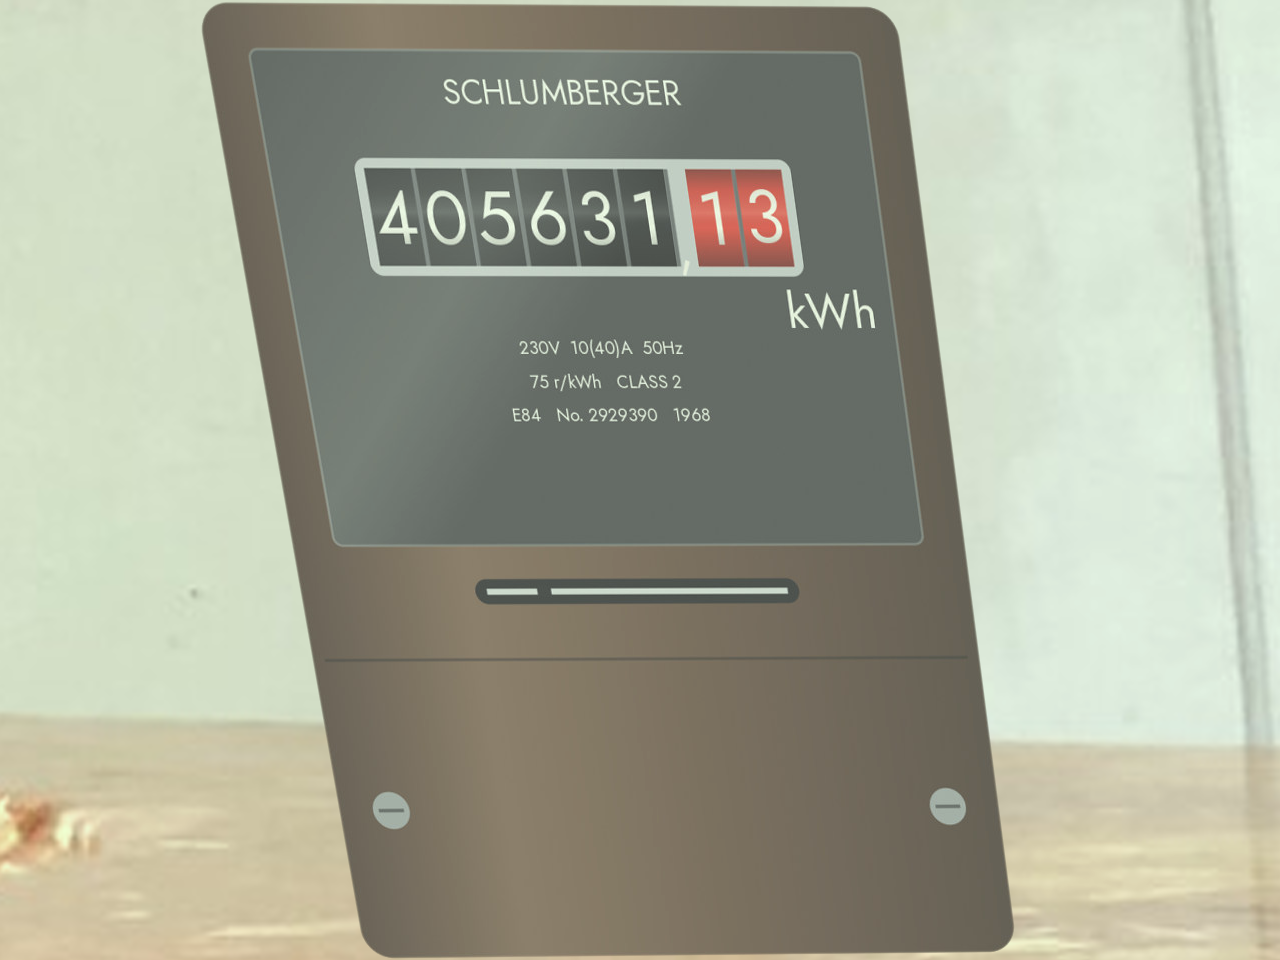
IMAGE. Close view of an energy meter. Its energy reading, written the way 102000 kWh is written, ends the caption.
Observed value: 405631.13 kWh
